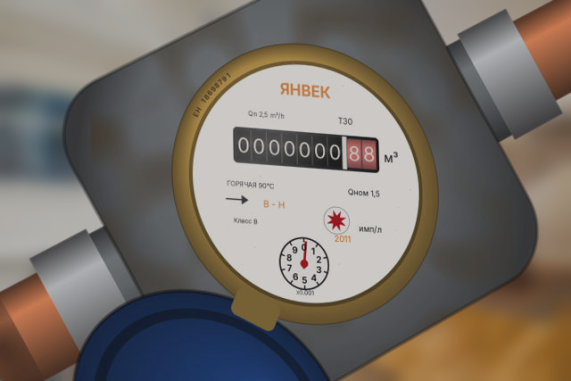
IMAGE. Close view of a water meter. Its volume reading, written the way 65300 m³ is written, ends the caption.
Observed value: 0.880 m³
